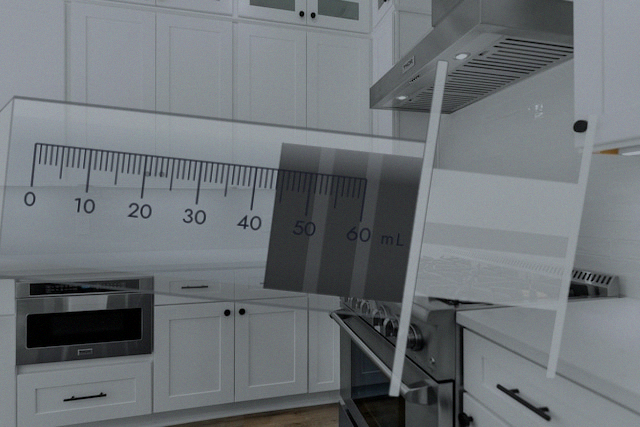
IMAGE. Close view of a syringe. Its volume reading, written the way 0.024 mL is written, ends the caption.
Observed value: 44 mL
